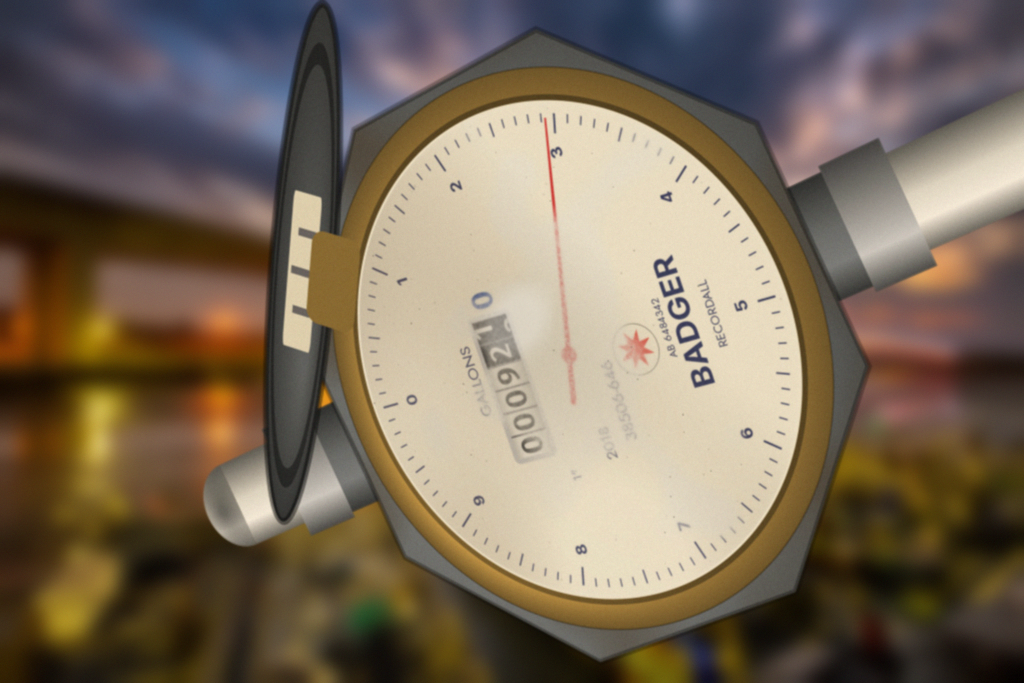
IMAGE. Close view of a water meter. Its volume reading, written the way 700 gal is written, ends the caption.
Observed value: 9212.9 gal
